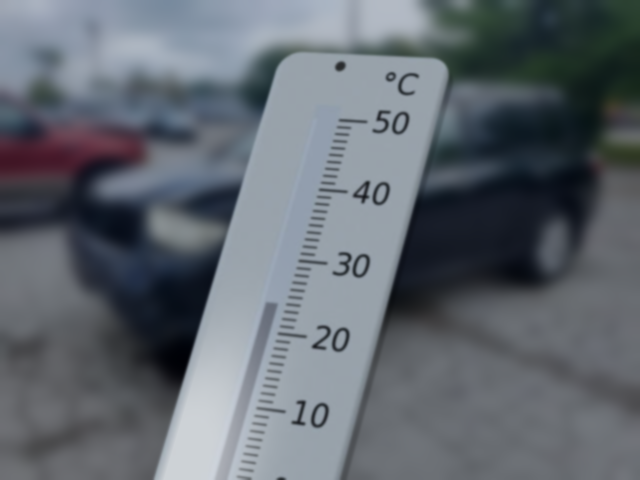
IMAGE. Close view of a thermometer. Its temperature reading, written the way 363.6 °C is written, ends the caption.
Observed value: 24 °C
